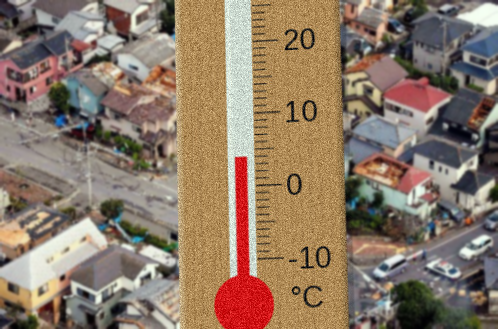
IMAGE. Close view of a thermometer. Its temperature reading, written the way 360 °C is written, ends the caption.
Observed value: 4 °C
